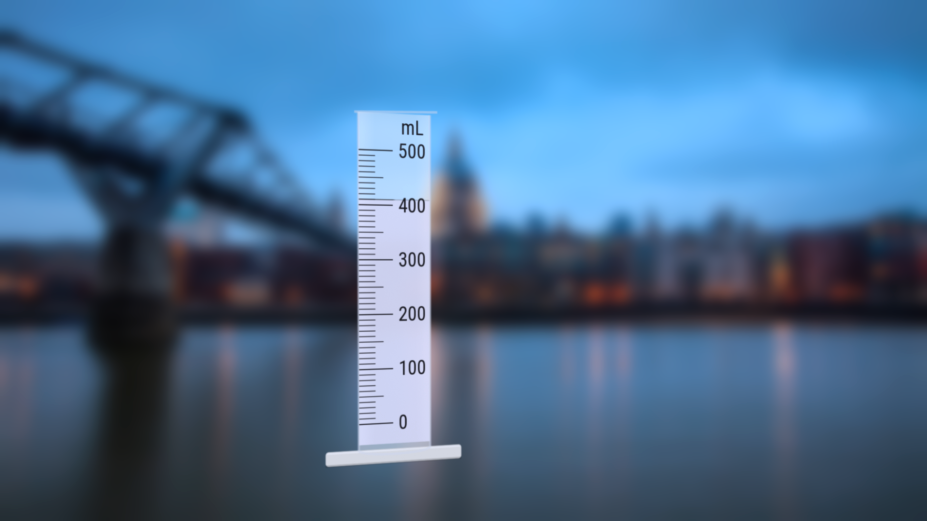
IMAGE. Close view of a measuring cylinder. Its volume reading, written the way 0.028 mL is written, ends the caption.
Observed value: 410 mL
